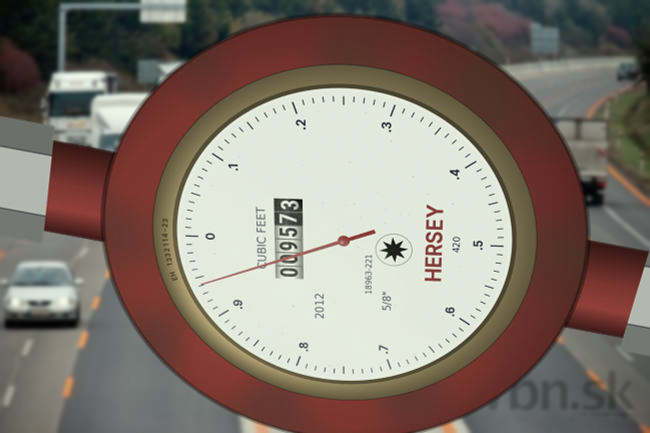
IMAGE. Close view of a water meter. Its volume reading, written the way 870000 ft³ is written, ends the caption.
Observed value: 9572.94 ft³
